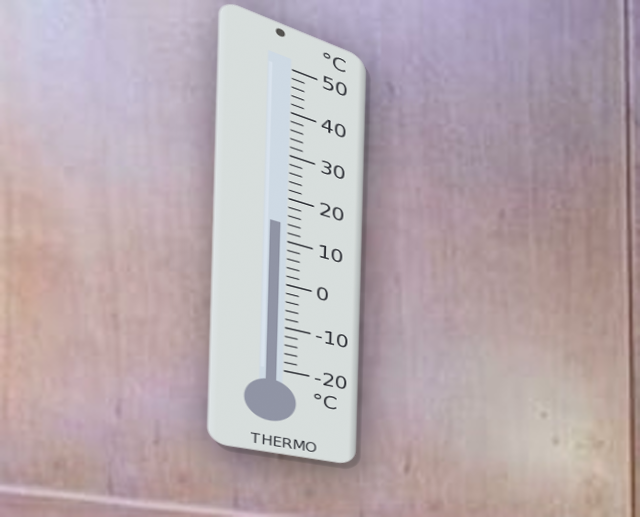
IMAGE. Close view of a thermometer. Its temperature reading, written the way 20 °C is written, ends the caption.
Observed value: 14 °C
